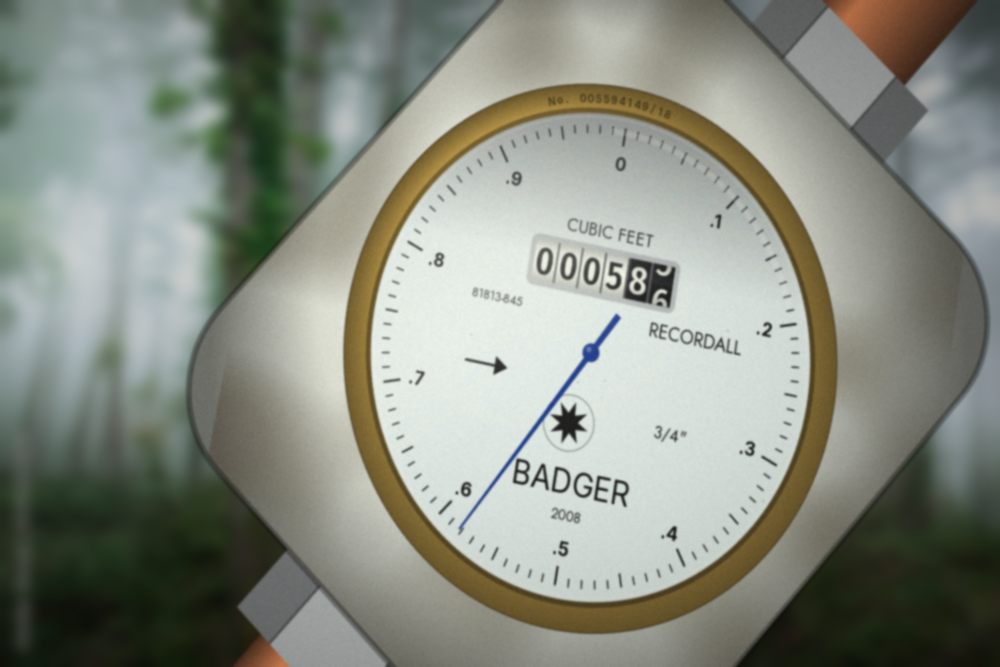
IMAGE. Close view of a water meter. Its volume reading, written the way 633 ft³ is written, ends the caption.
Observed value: 585.58 ft³
